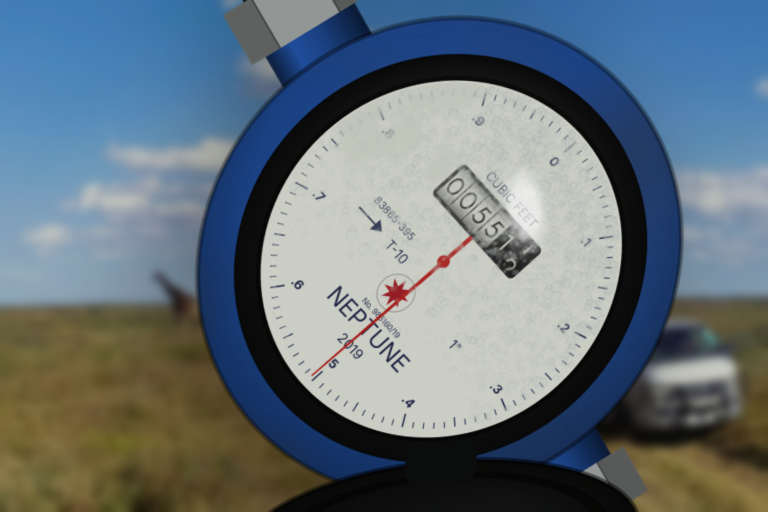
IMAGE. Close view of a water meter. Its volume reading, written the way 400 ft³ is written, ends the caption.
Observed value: 5511.50 ft³
